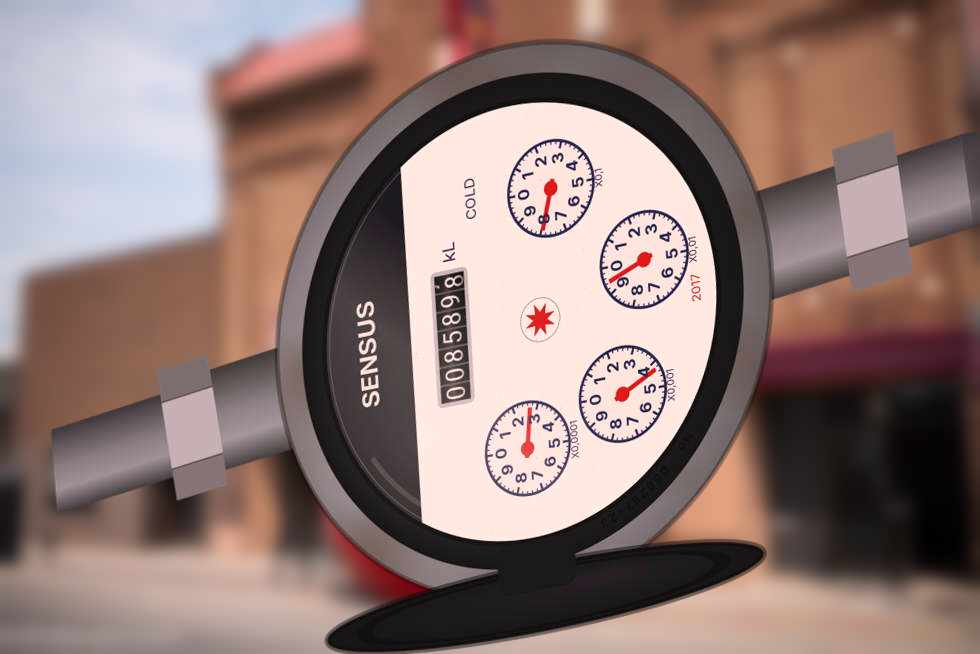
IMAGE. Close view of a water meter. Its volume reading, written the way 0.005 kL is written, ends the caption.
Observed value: 85897.7942 kL
